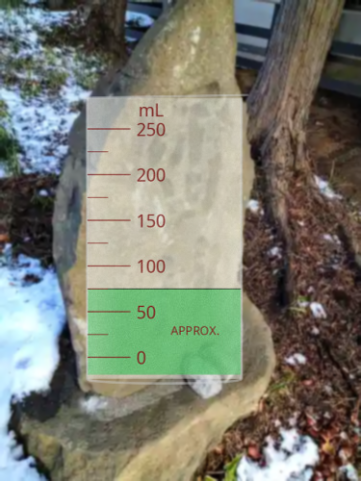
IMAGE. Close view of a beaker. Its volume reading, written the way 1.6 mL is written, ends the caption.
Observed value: 75 mL
